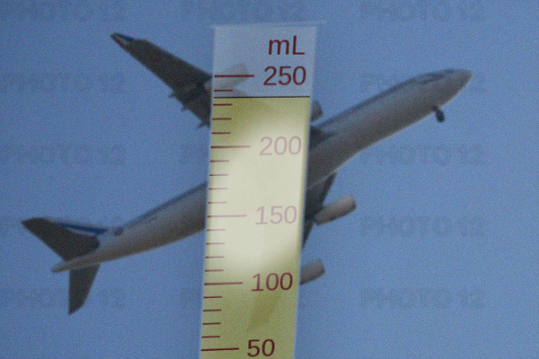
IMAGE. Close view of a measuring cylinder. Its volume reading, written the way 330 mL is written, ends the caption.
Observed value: 235 mL
